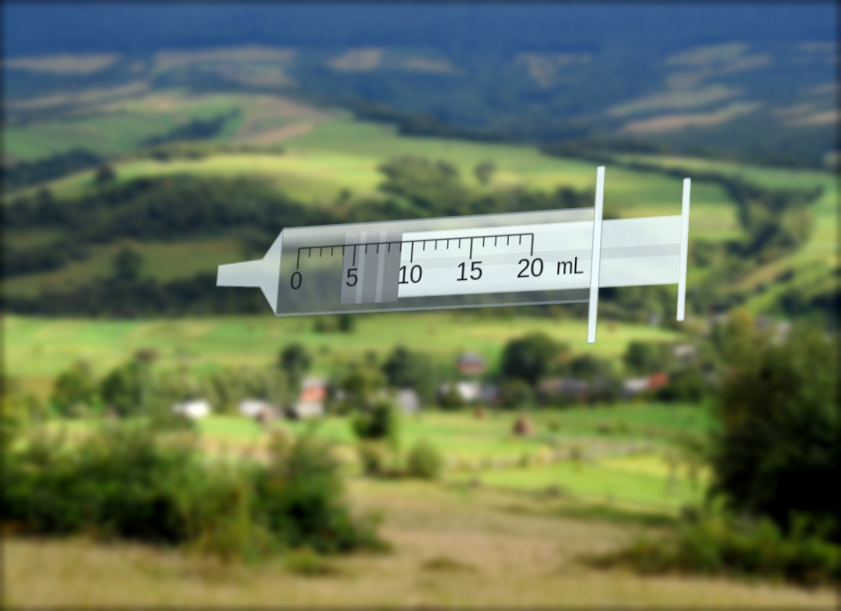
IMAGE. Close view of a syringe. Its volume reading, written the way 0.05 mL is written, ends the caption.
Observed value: 4 mL
